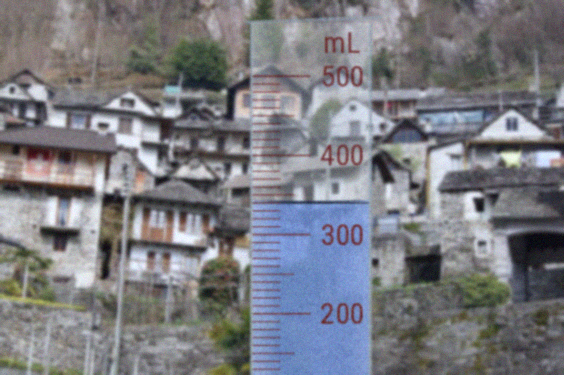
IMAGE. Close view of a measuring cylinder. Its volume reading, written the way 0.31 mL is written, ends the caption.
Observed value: 340 mL
